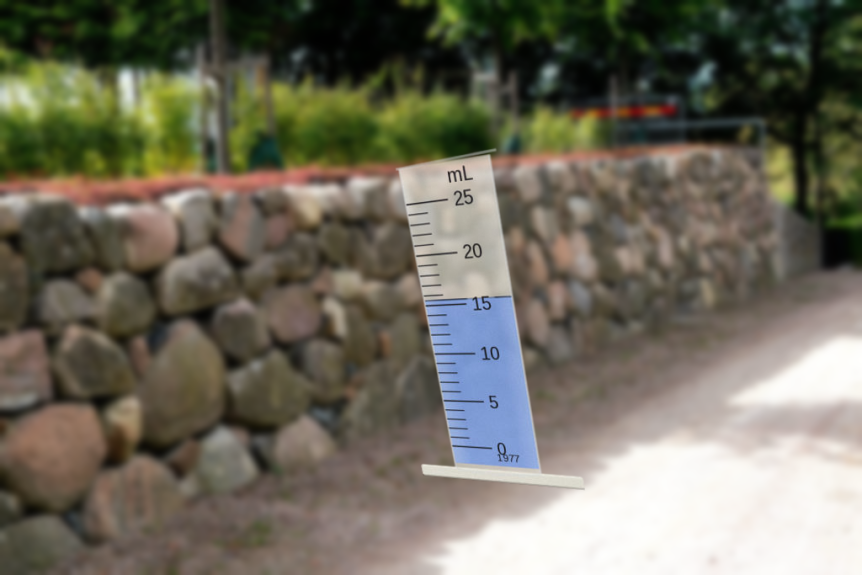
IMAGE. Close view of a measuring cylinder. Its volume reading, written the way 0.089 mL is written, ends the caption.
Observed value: 15.5 mL
